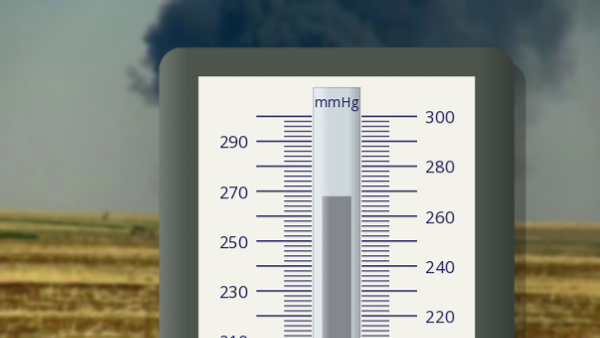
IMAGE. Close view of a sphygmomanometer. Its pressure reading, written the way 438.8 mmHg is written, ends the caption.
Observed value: 268 mmHg
